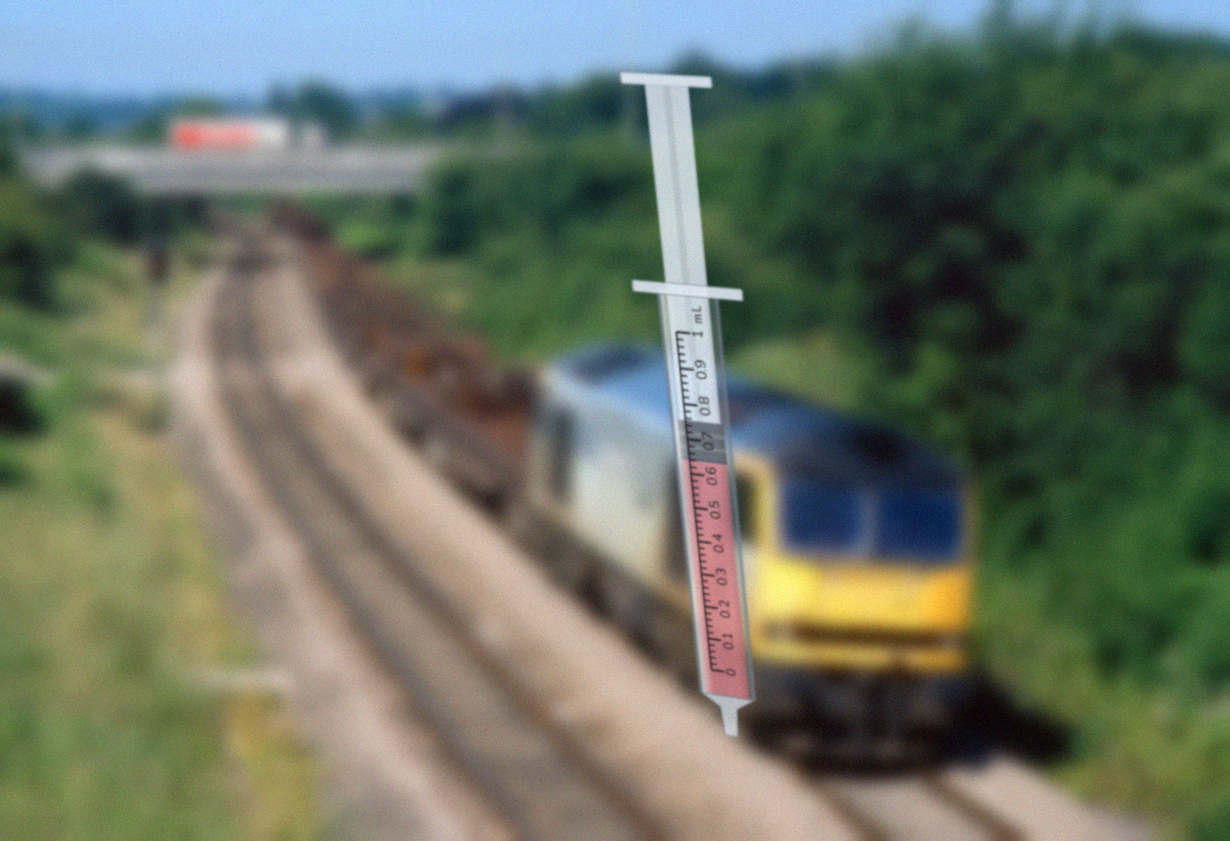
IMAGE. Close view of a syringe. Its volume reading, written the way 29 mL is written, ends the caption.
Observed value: 0.64 mL
